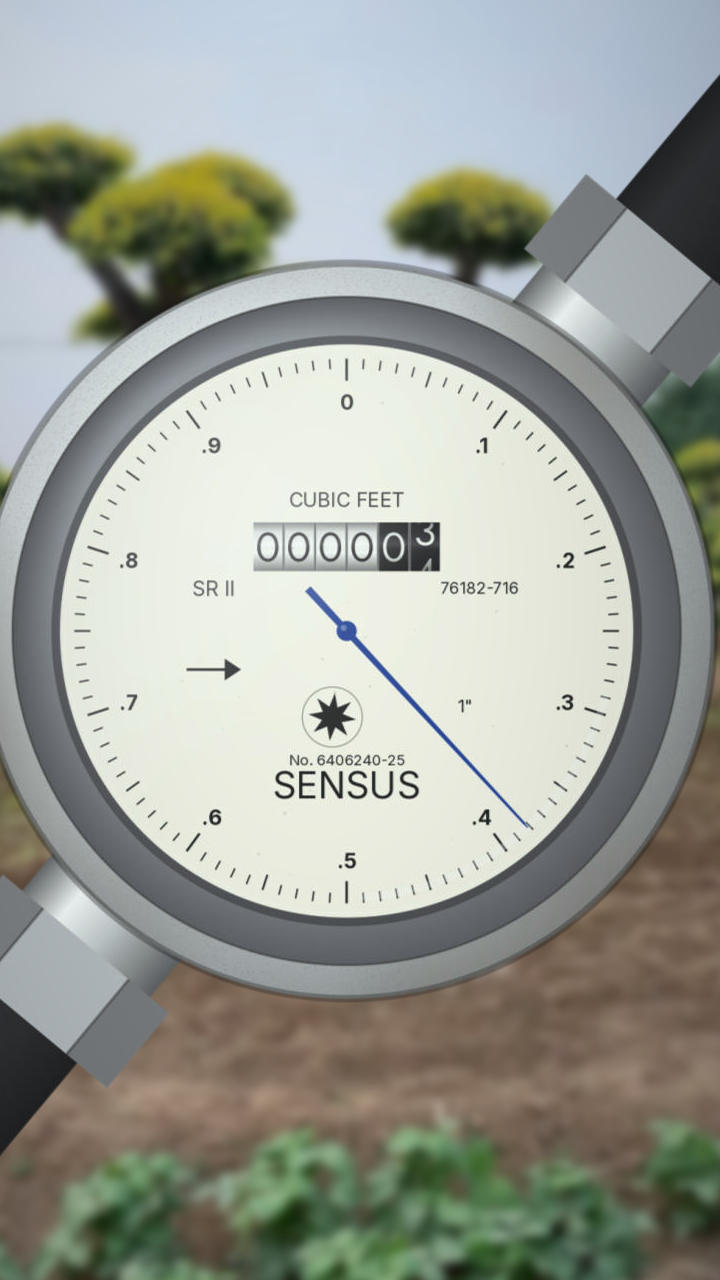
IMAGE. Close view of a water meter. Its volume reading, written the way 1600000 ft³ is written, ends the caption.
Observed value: 3.38 ft³
